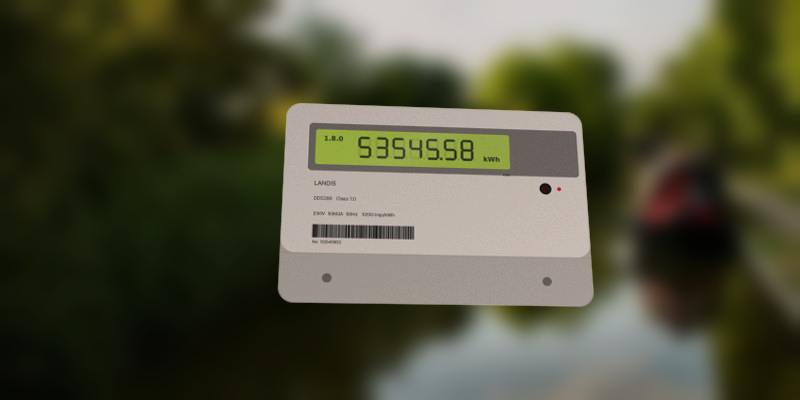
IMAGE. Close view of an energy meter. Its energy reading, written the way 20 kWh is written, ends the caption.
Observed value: 53545.58 kWh
